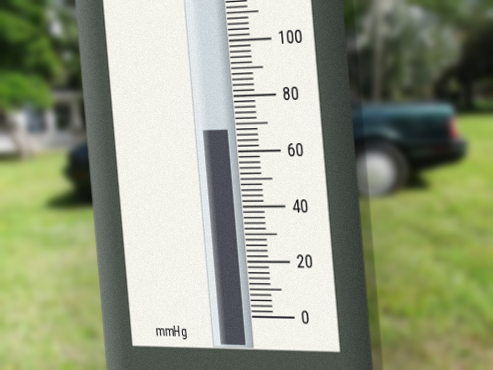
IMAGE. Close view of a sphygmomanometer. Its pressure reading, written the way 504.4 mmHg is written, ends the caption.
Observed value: 68 mmHg
